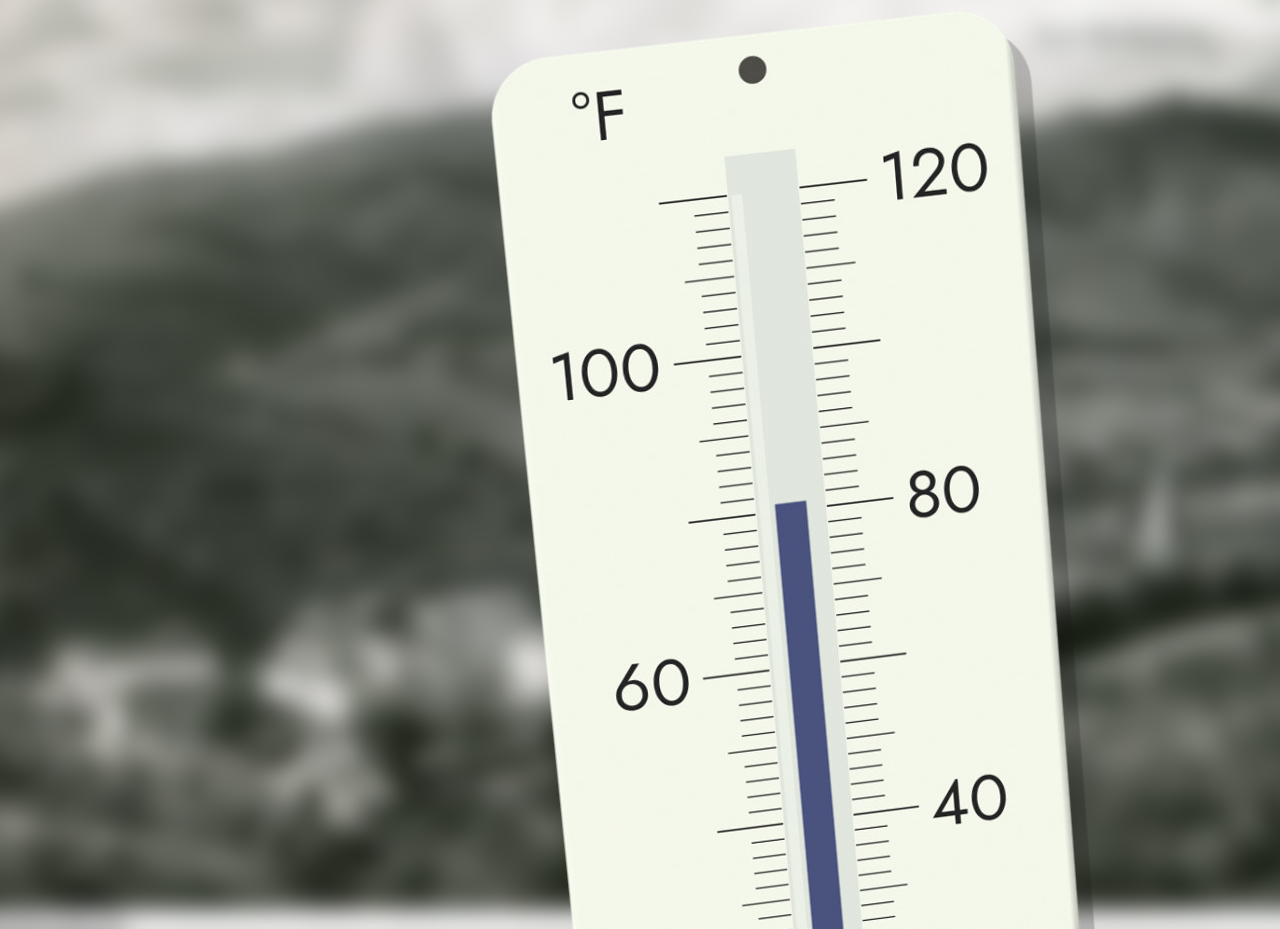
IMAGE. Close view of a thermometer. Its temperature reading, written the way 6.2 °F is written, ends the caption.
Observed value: 81 °F
